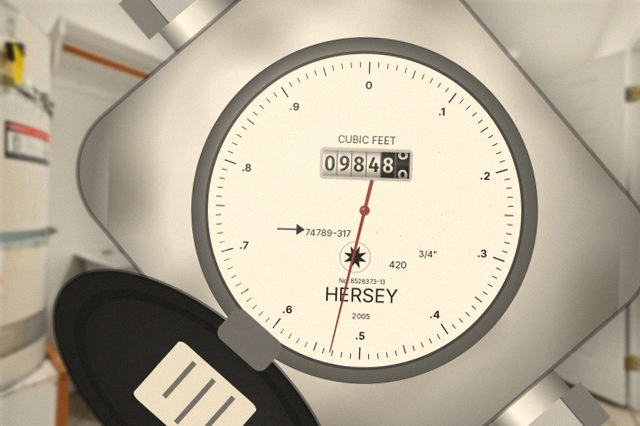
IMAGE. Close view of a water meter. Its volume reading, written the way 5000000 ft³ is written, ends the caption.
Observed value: 98488.53 ft³
